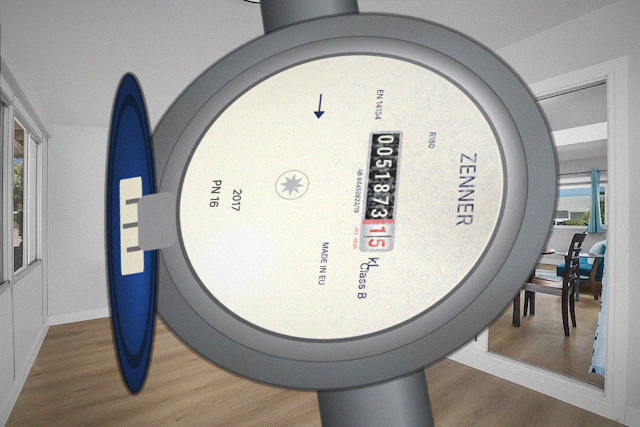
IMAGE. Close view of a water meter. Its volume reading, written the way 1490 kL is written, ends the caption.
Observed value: 51873.15 kL
